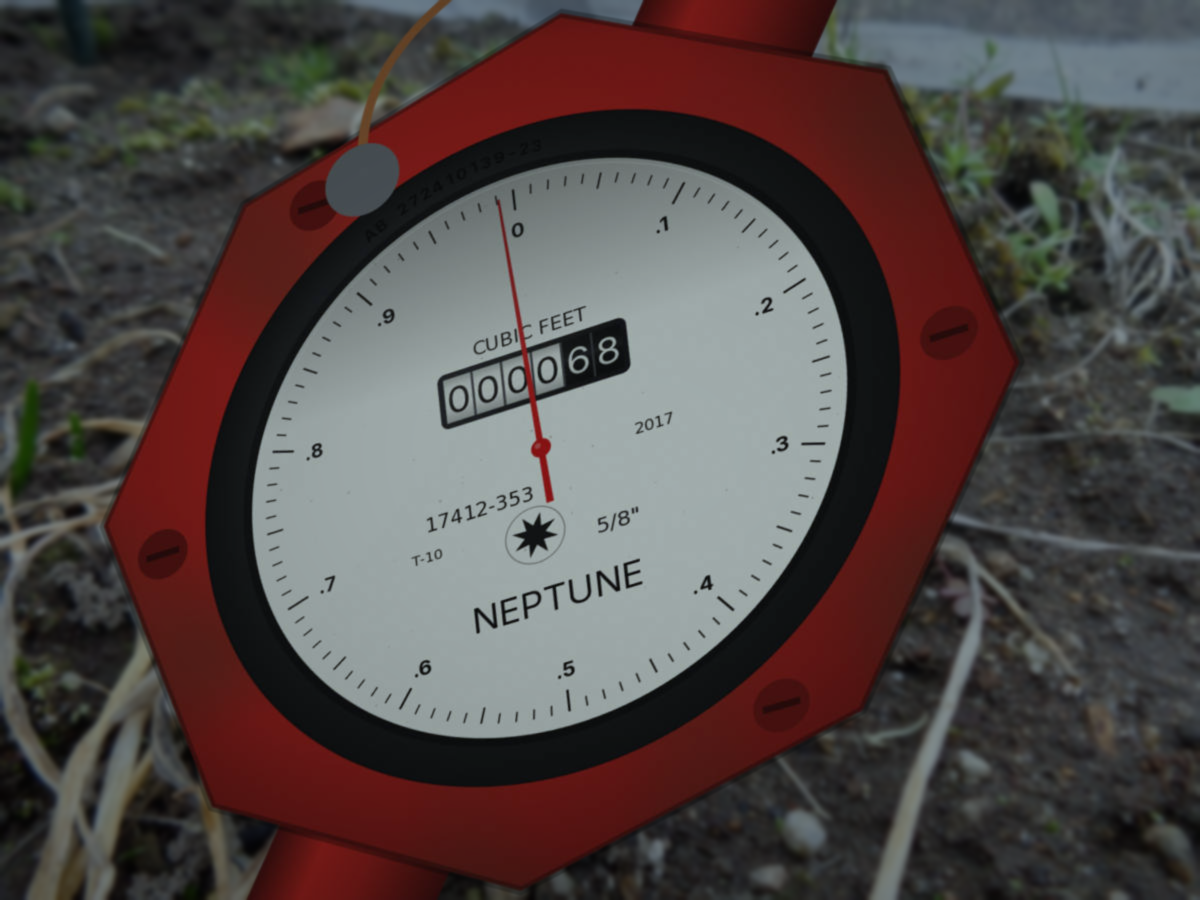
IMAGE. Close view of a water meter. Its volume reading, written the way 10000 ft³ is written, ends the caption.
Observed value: 67.99 ft³
